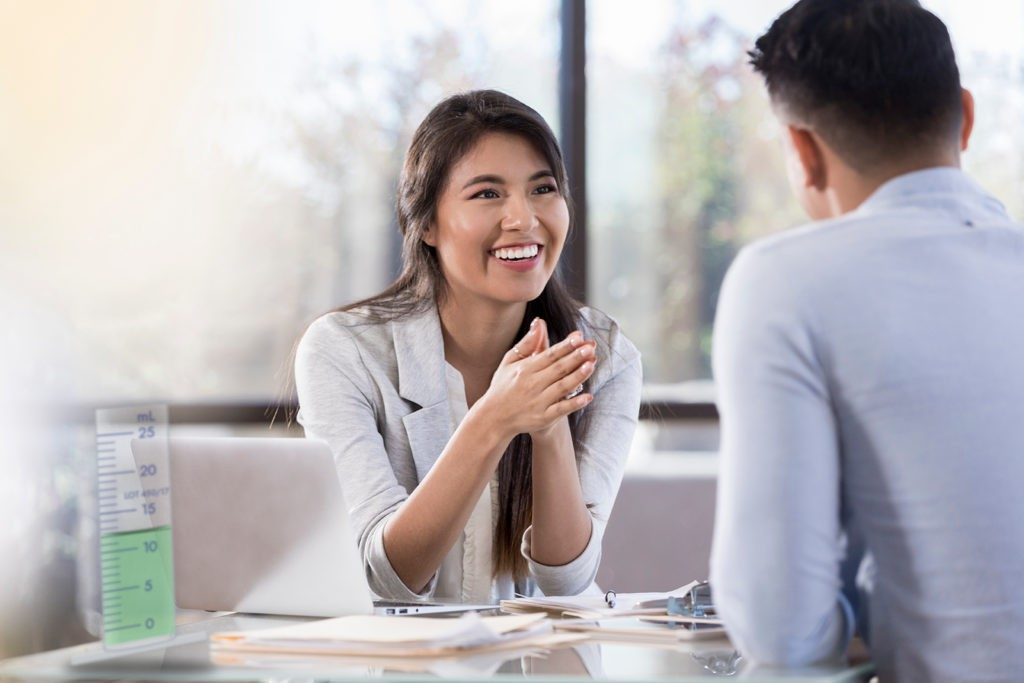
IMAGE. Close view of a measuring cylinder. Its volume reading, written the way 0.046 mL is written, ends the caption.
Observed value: 12 mL
